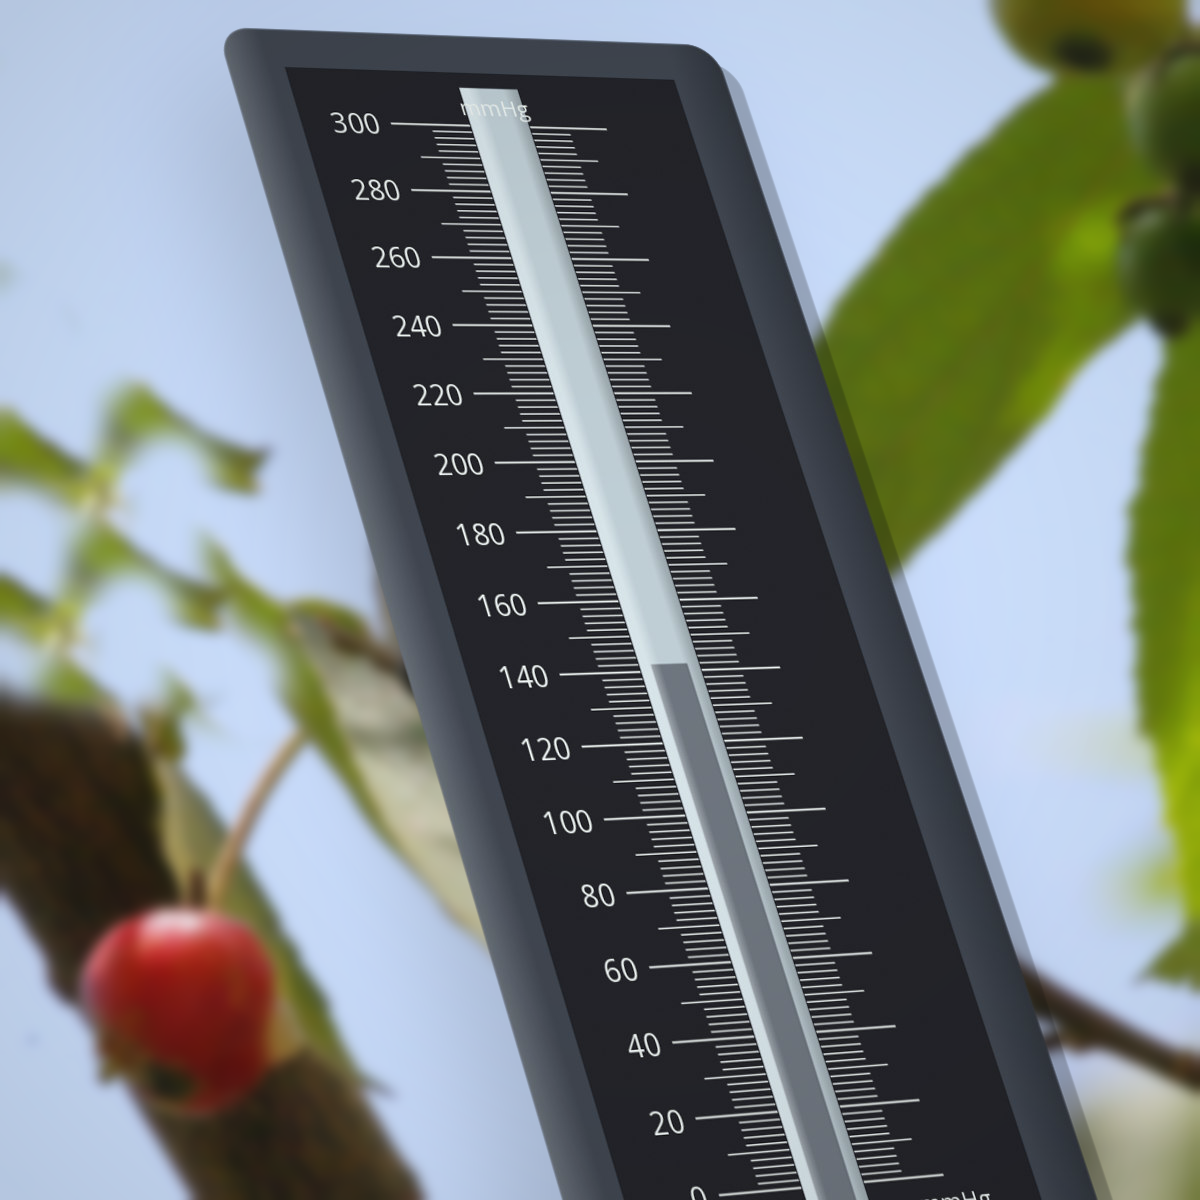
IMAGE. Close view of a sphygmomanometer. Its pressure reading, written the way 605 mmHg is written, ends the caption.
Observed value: 142 mmHg
